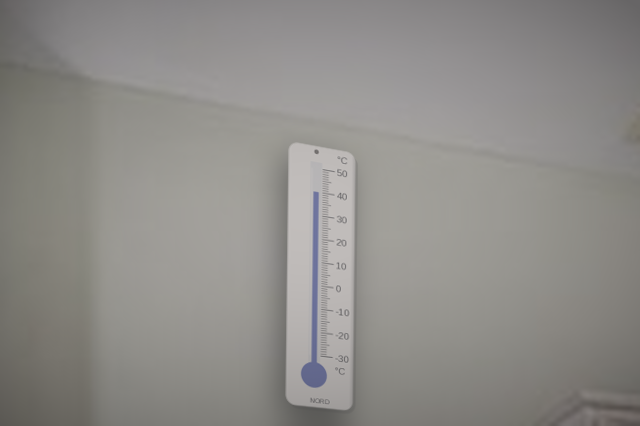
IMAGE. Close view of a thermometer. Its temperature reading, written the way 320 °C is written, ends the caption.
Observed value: 40 °C
